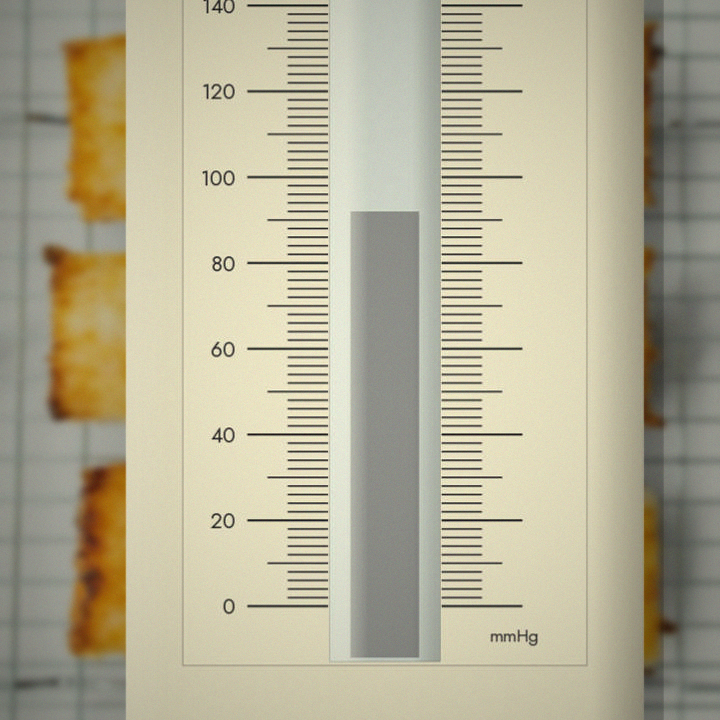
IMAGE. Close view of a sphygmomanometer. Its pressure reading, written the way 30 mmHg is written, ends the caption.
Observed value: 92 mmHg
